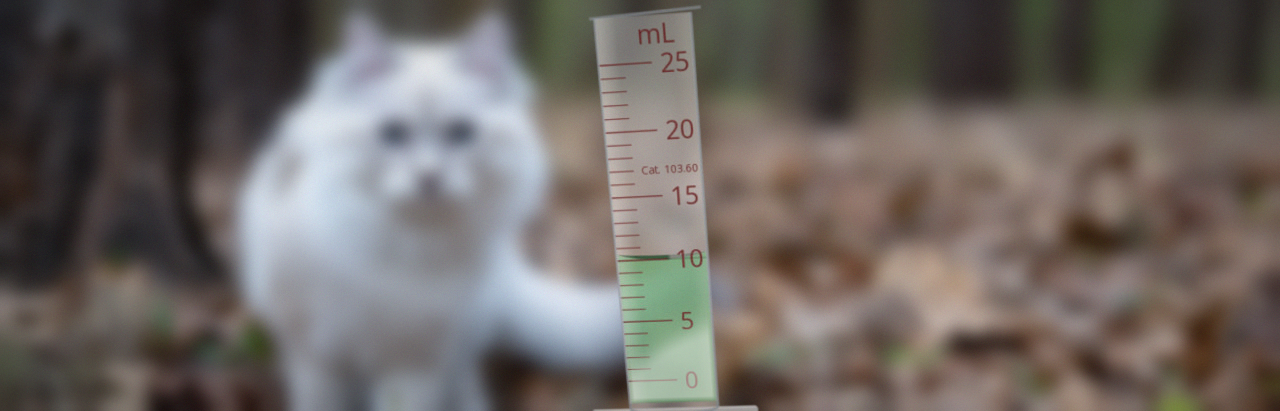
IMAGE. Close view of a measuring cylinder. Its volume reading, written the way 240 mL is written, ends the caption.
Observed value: 10 mL
